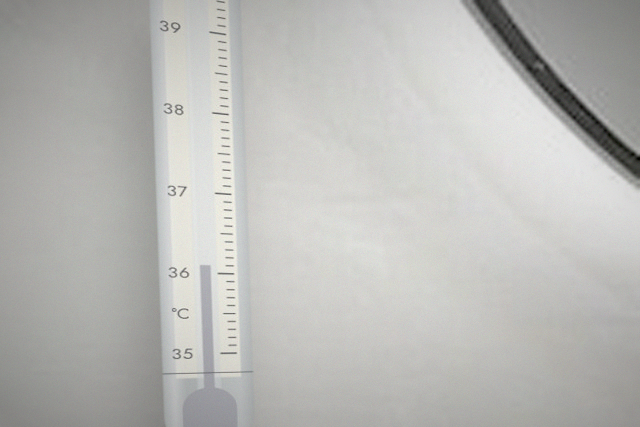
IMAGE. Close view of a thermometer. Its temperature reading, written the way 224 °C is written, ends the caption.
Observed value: 36.1 °C
